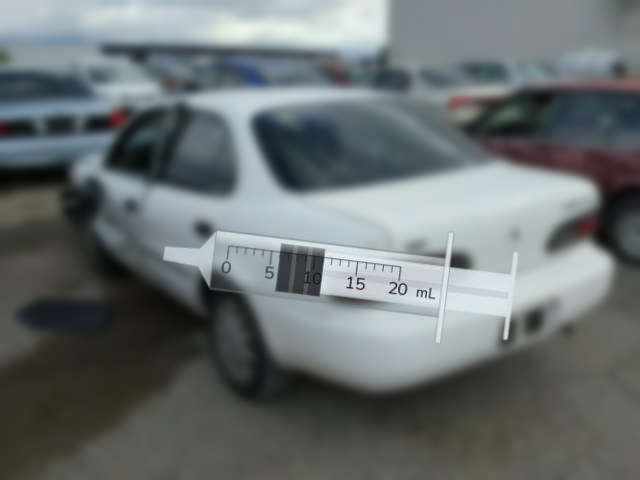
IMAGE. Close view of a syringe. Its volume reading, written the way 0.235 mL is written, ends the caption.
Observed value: 6 mL
